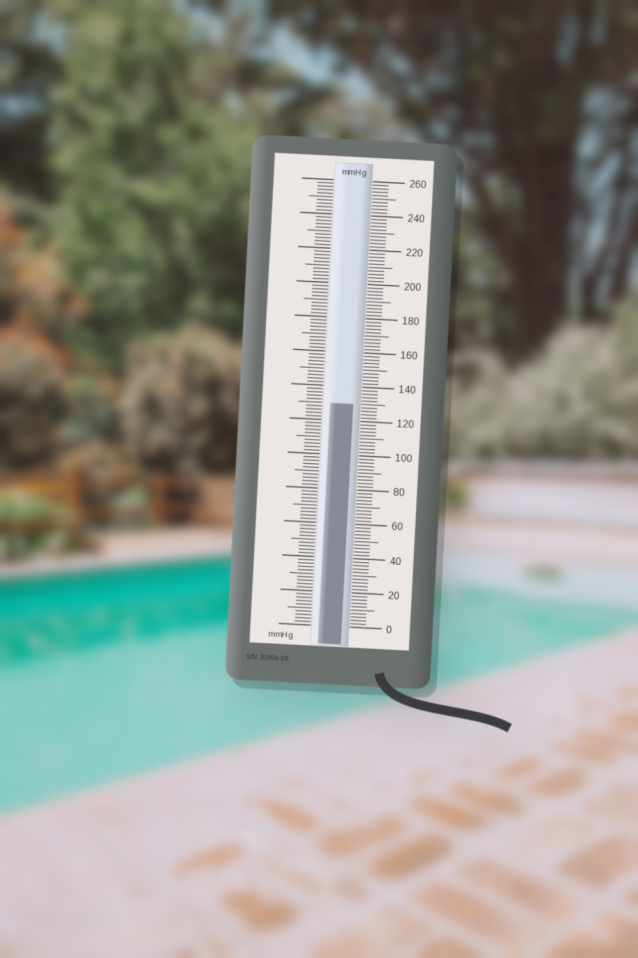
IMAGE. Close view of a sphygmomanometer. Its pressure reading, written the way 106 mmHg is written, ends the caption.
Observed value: 130 mmHg
